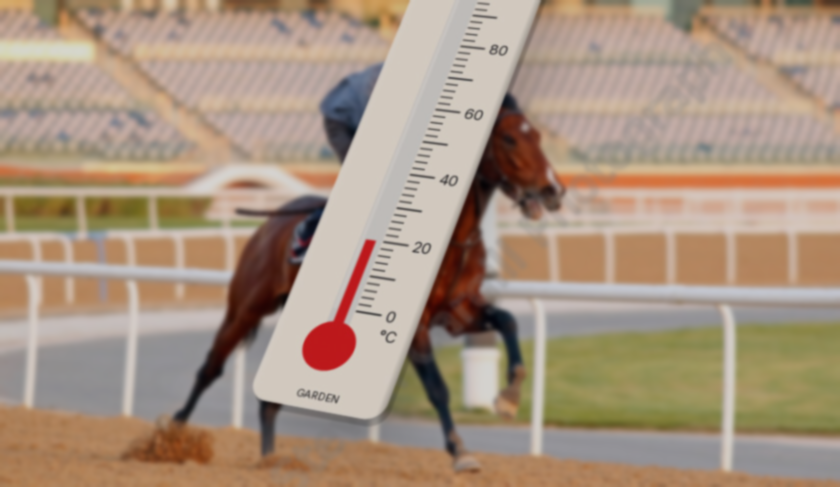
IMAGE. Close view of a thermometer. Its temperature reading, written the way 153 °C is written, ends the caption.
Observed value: 20 °C
